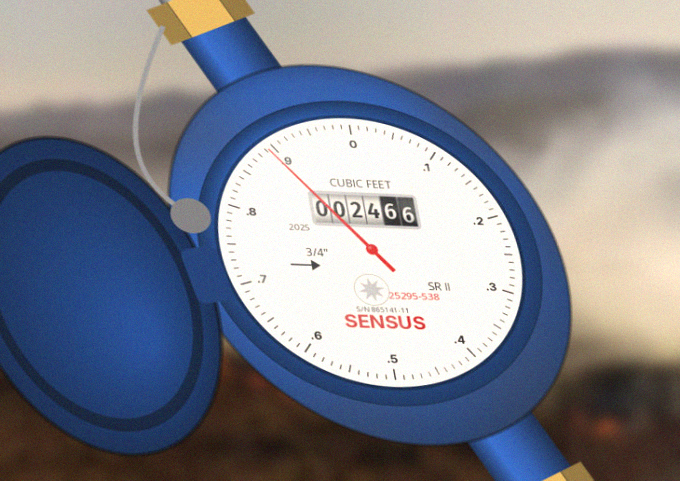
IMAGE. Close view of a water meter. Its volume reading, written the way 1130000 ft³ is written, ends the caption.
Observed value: 2465.89 ft³
